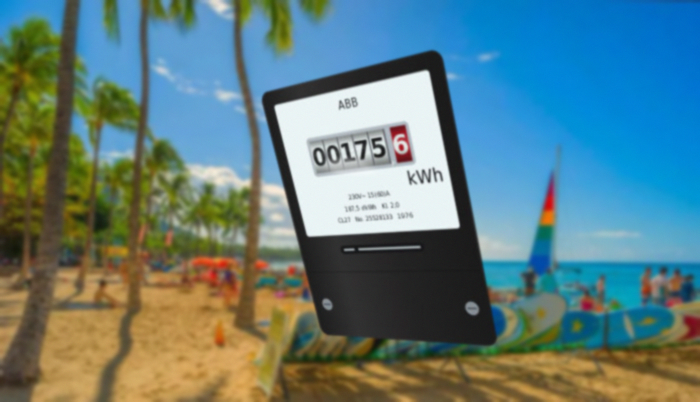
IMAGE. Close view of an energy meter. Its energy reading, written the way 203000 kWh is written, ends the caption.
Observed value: 175.6 kWh
